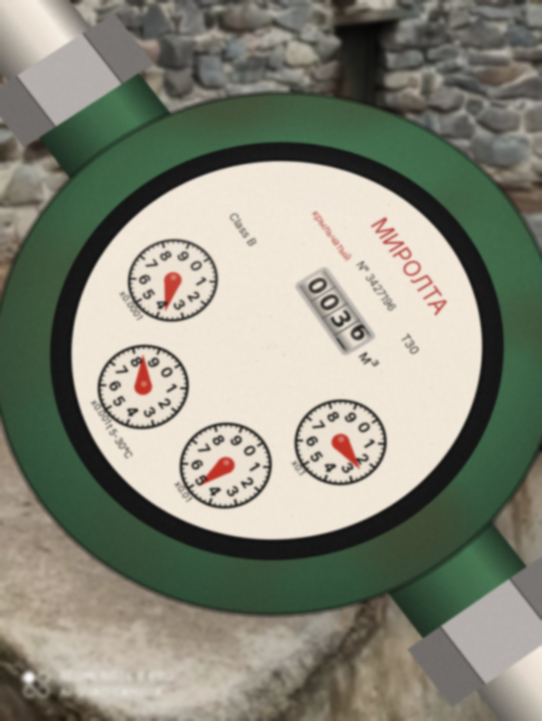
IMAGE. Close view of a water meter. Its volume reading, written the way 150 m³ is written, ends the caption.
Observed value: 36.2483 m³
